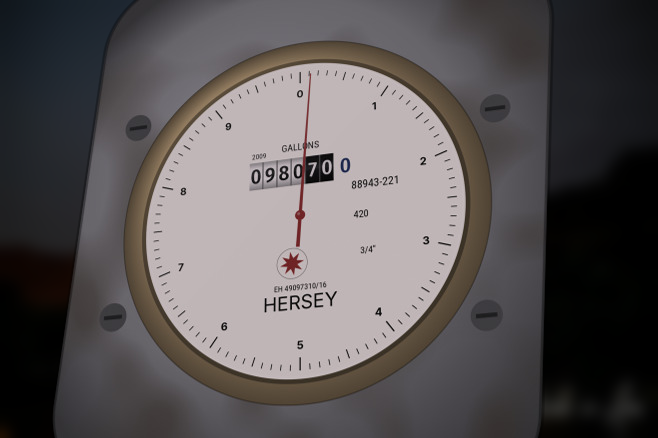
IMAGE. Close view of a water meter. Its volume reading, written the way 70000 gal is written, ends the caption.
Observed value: 980700.1 gal
